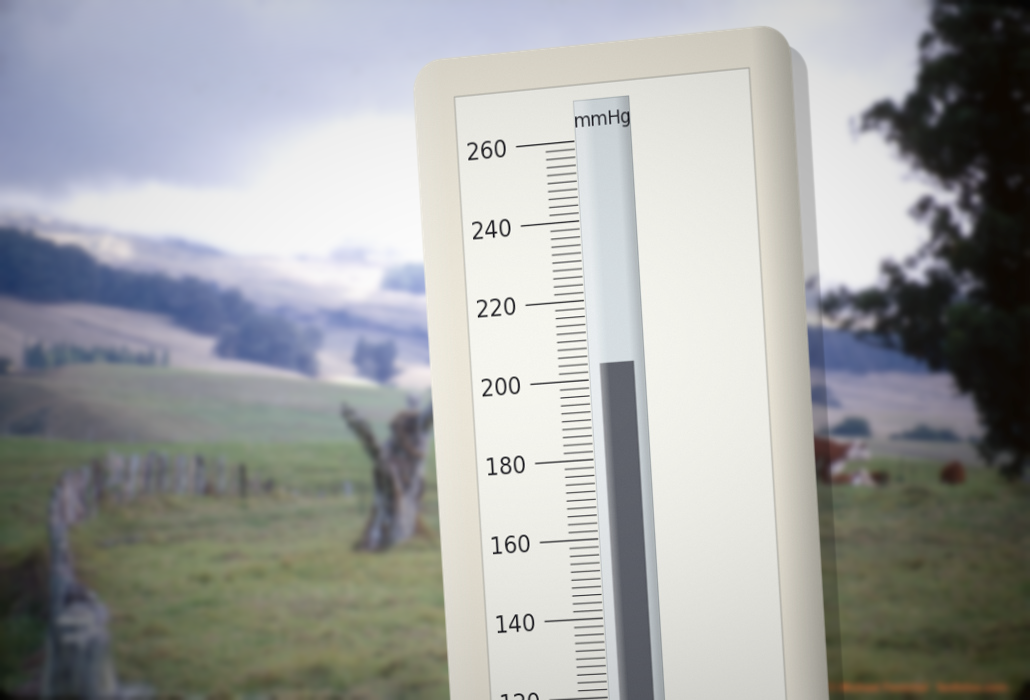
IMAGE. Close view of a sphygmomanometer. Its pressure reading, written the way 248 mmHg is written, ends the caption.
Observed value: 204 mmHg
